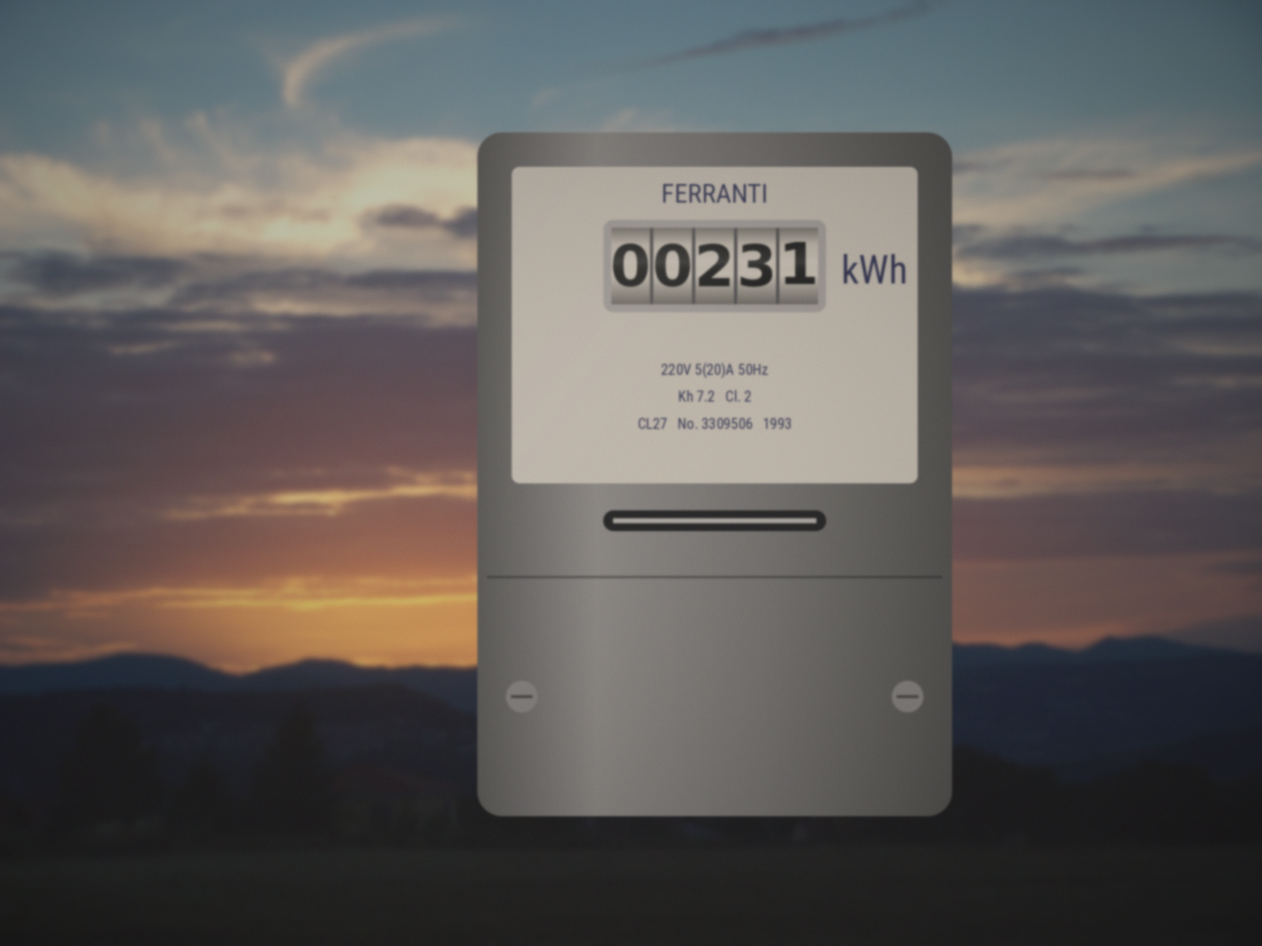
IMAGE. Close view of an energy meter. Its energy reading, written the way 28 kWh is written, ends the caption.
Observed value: 231 kWh
